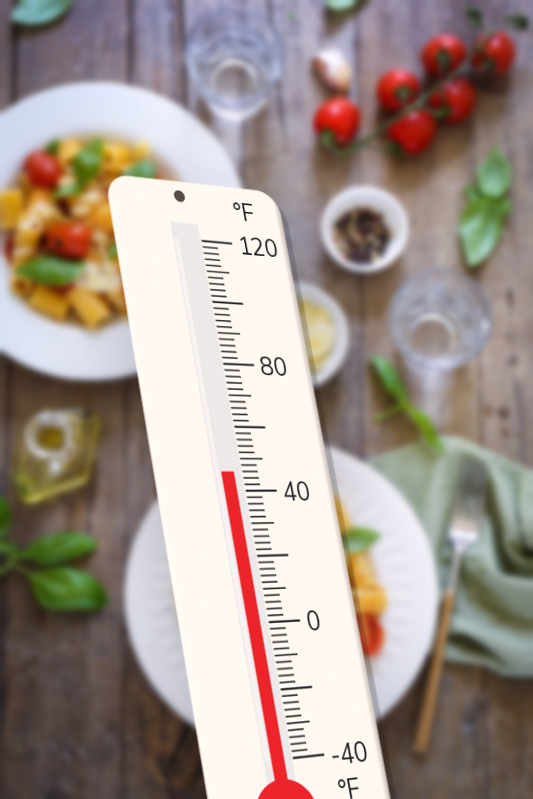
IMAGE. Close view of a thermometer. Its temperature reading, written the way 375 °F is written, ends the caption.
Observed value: 46 °F
